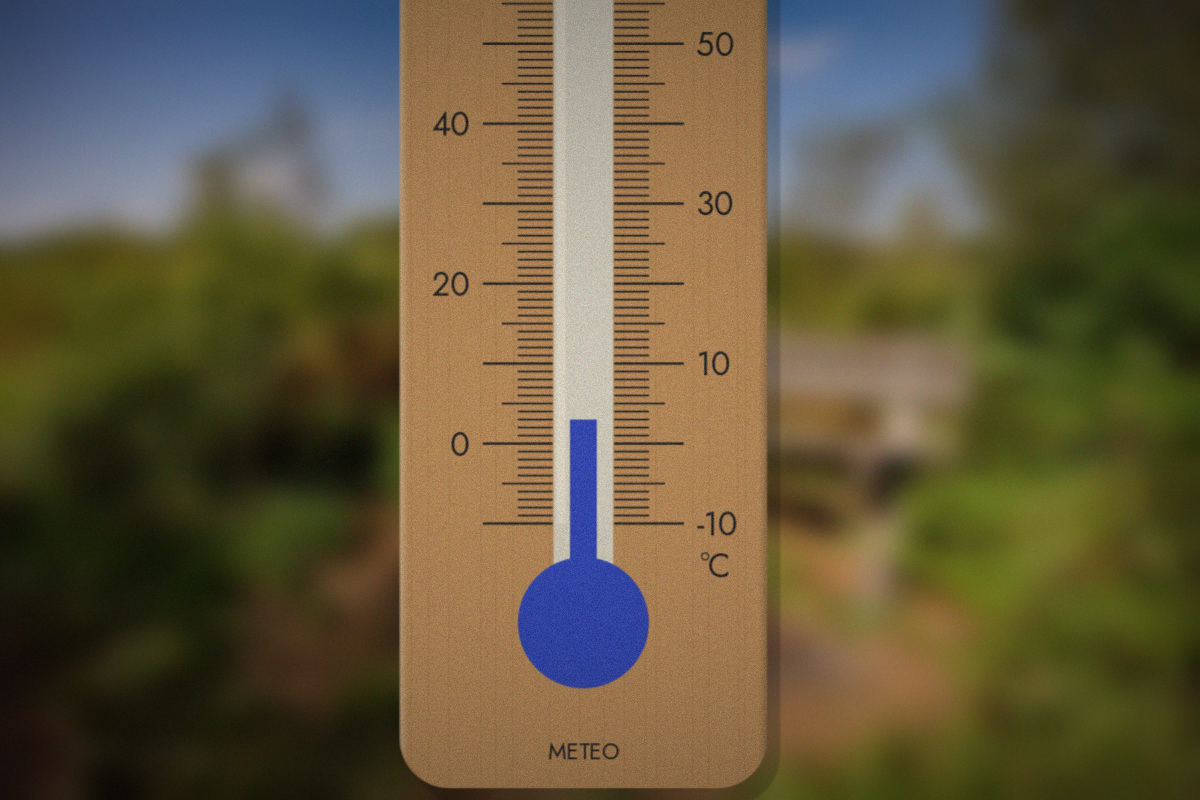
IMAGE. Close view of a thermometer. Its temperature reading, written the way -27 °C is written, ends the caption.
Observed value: 3 °C
